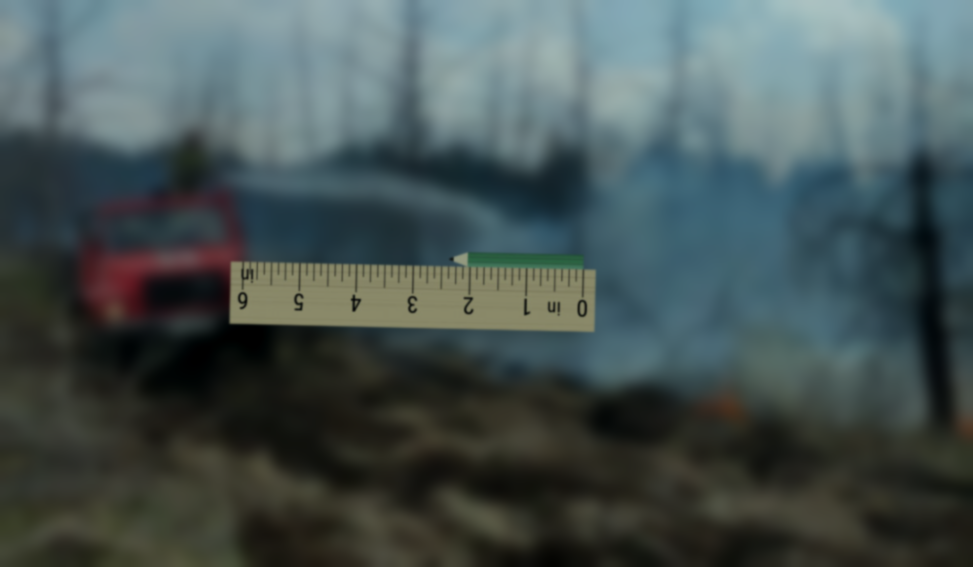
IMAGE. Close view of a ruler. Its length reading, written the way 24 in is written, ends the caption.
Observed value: 2.375 in
